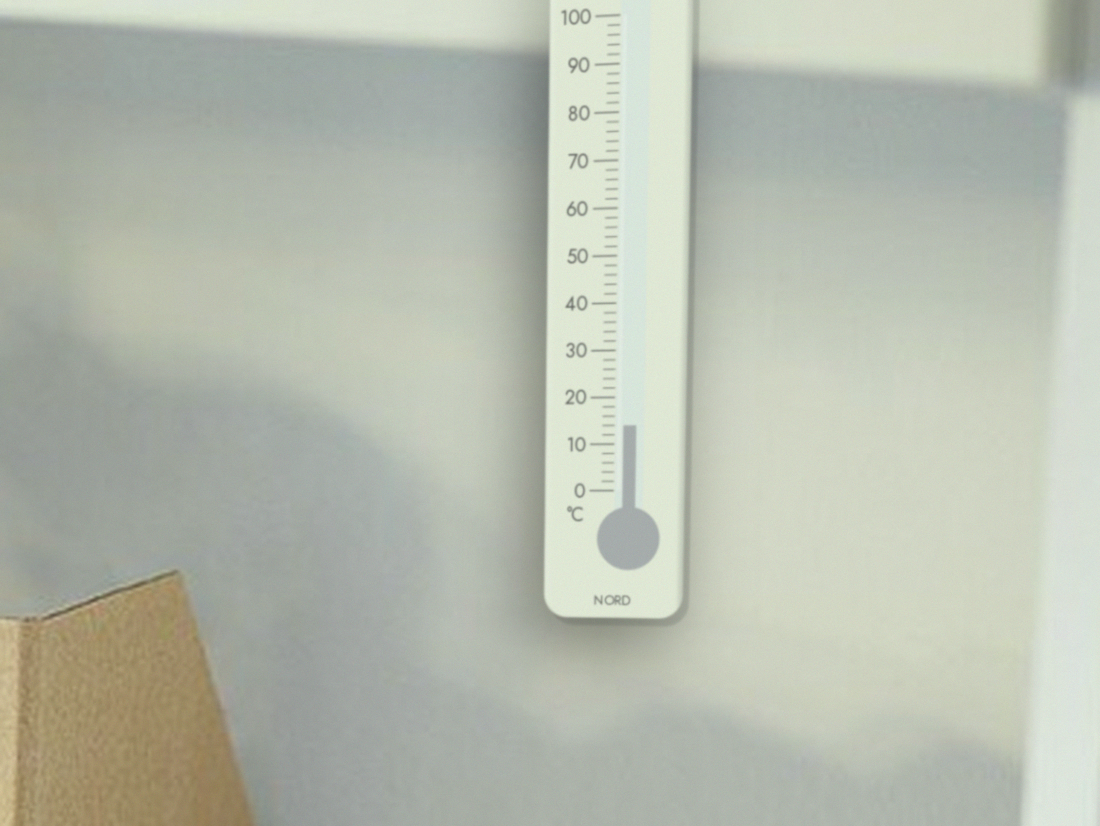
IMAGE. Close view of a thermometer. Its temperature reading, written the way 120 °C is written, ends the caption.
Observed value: 14 °C
